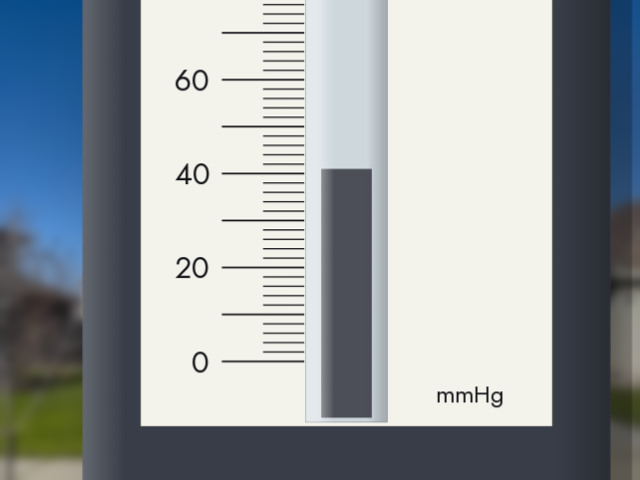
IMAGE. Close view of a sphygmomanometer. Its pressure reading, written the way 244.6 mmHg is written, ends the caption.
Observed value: 41 mmHg
